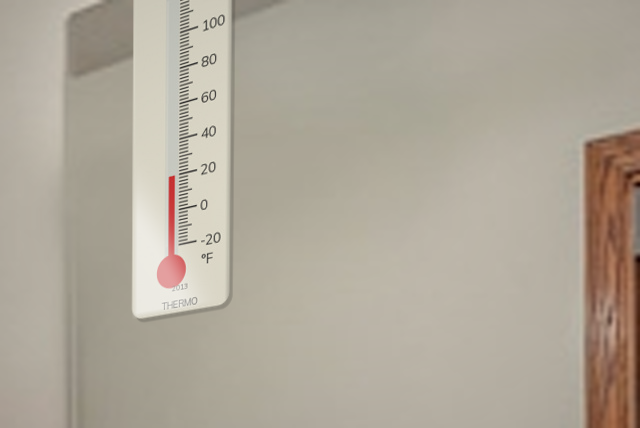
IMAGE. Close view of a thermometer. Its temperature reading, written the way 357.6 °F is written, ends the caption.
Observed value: 20 °F
